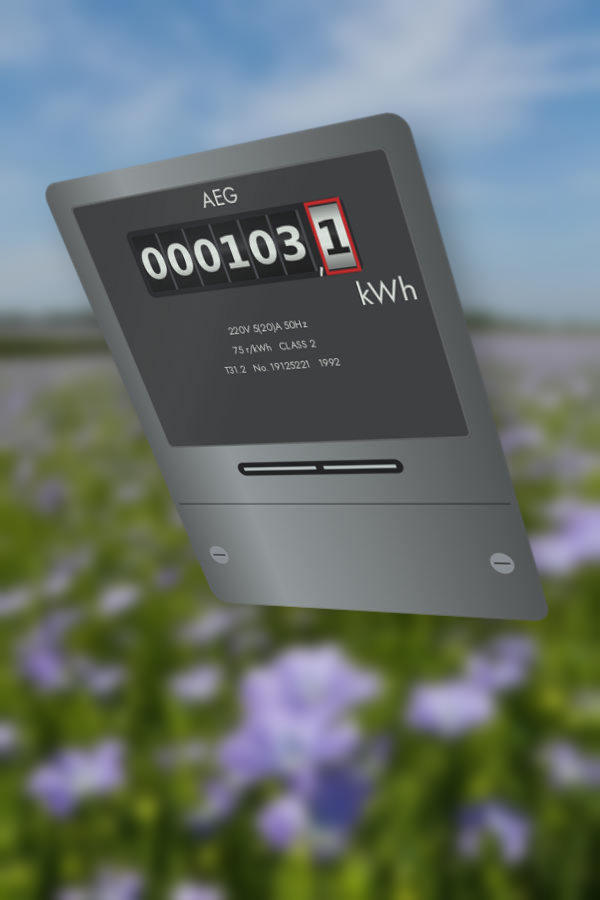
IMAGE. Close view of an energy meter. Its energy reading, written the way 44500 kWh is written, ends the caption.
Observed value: 103.1 kWh
